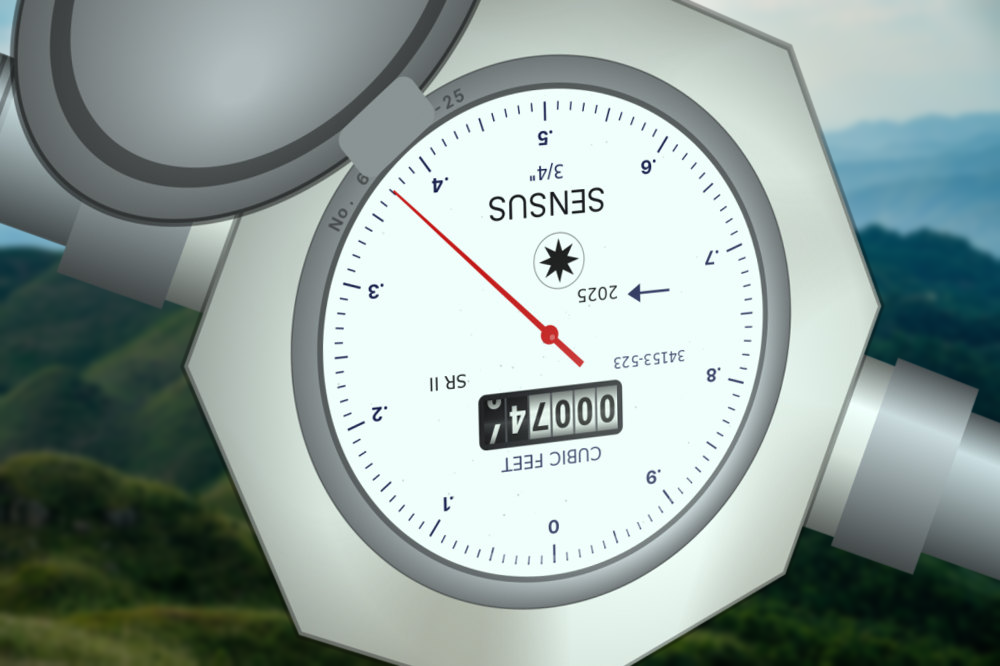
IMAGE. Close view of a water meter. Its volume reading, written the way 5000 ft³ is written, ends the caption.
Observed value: 747.37 ft³
